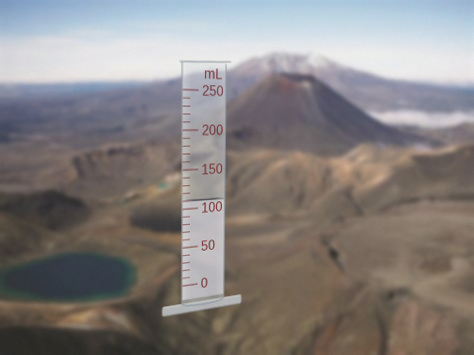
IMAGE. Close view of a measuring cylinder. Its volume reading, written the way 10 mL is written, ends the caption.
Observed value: 110 mL
